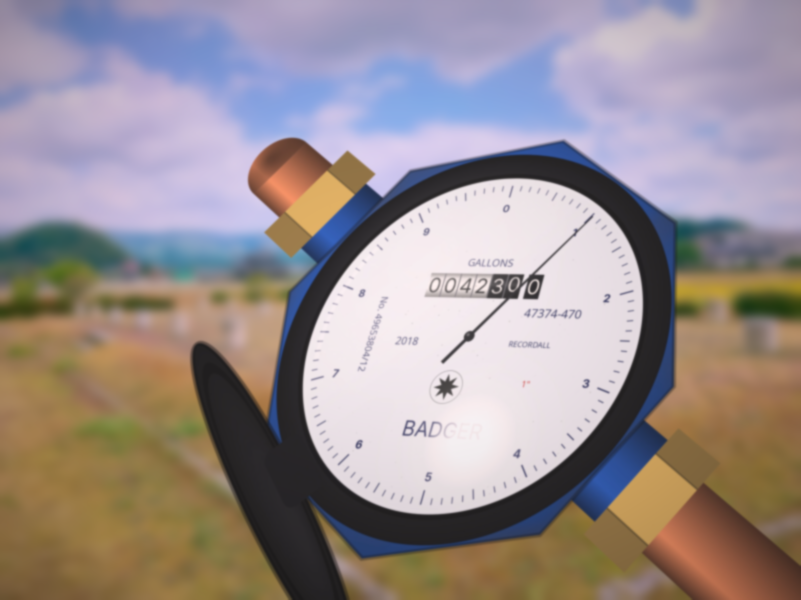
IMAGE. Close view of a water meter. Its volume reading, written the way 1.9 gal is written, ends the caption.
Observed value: 42301.0 gal
